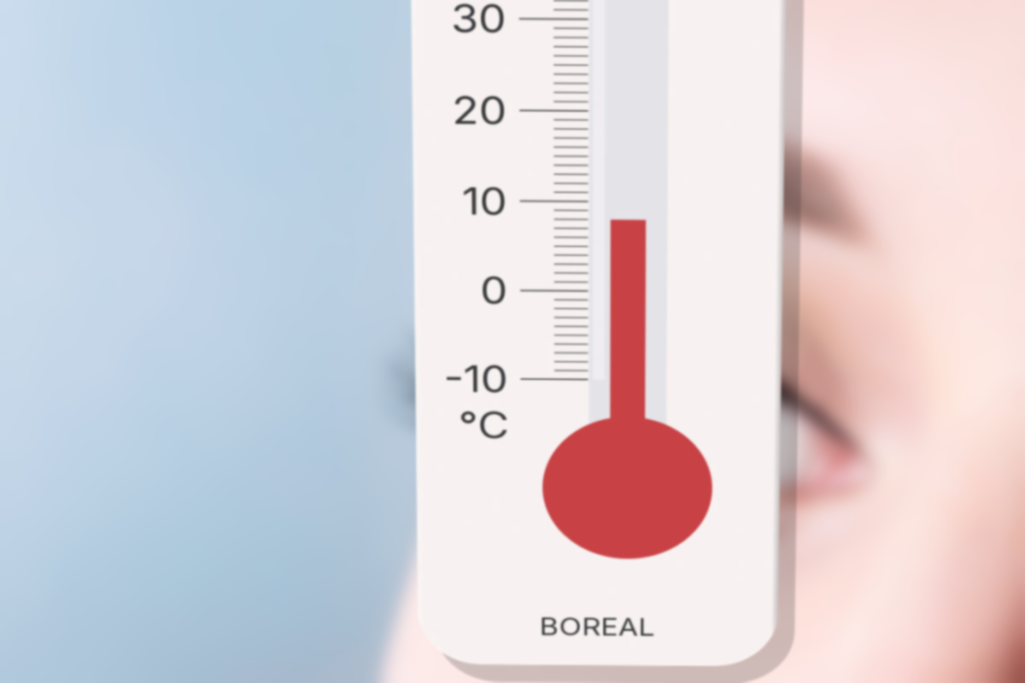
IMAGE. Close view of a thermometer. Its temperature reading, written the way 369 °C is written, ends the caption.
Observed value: 8 °C
